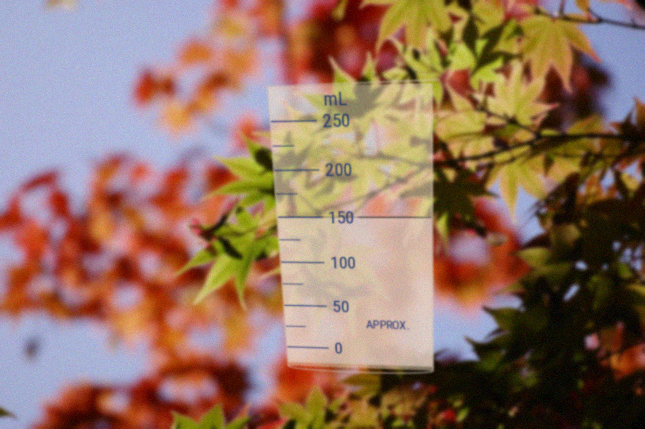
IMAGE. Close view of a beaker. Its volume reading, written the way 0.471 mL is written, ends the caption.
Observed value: 150 mL
